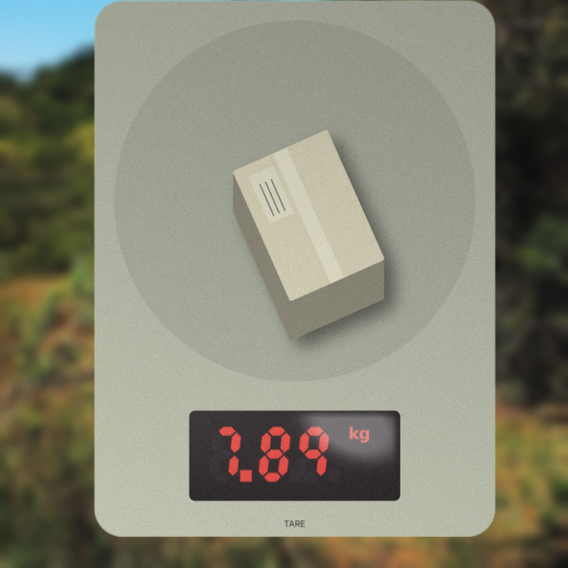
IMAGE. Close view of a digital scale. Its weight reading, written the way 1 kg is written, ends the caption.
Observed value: 7.89 kg
